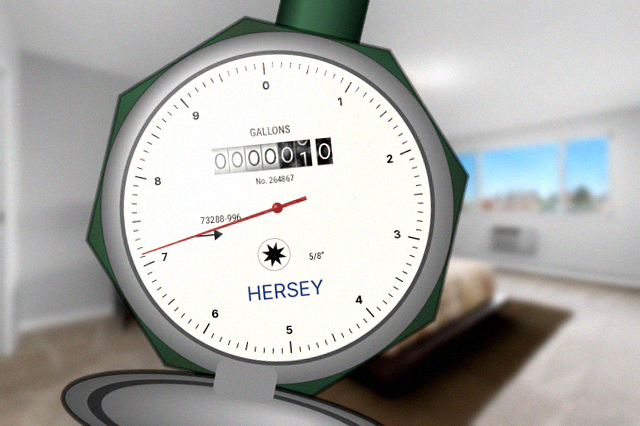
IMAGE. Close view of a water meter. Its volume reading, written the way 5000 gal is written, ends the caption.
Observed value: 7.1 gal
